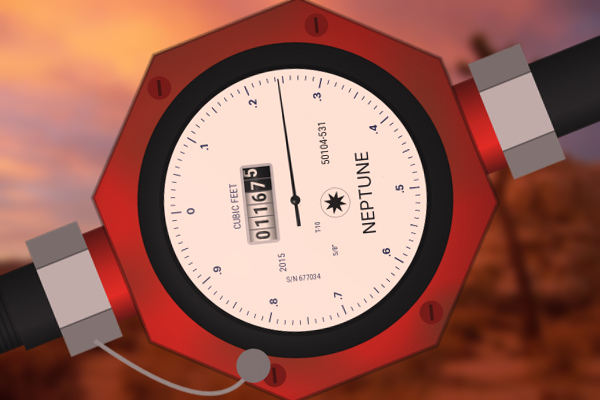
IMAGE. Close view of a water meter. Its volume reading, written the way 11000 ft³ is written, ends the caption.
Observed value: 11675.24 ft³
